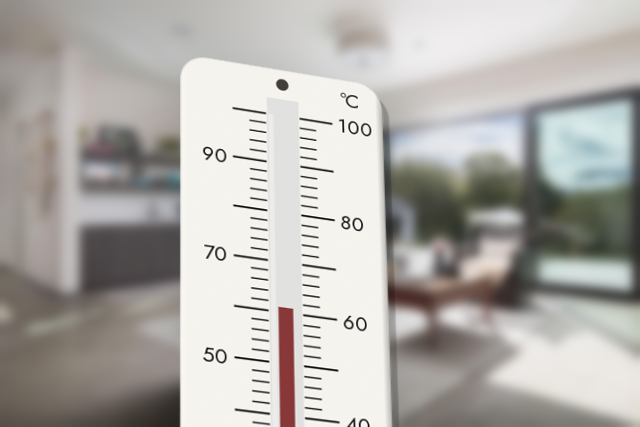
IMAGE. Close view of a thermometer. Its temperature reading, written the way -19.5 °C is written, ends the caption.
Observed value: 61 °C
